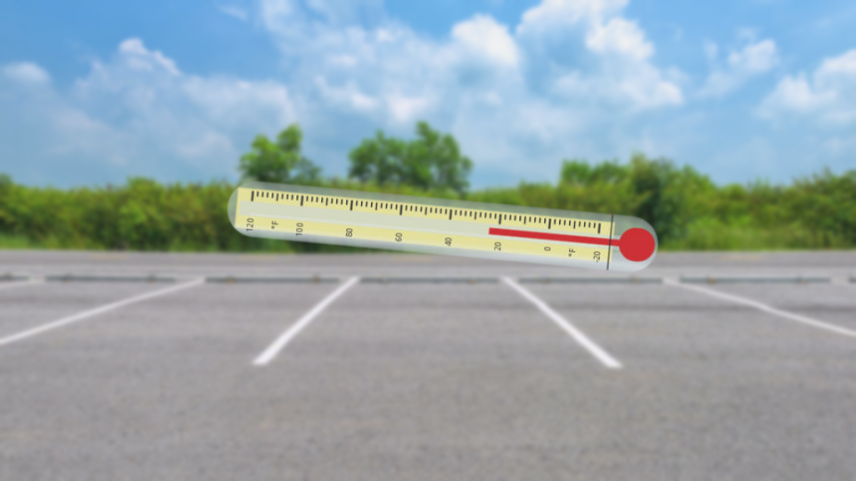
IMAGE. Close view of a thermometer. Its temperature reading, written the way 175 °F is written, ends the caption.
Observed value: 24 °F
